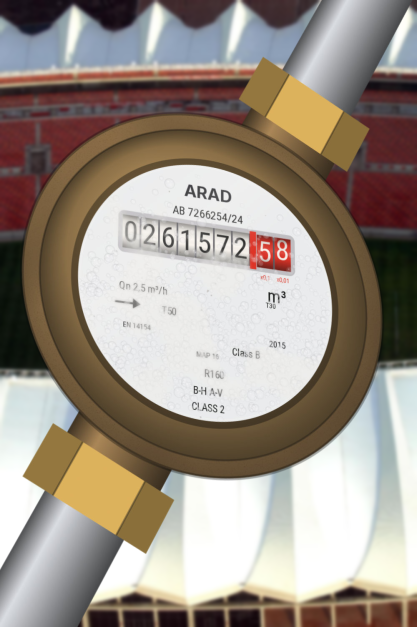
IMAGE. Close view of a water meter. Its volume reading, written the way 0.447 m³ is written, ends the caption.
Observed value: 261572.58 m³
